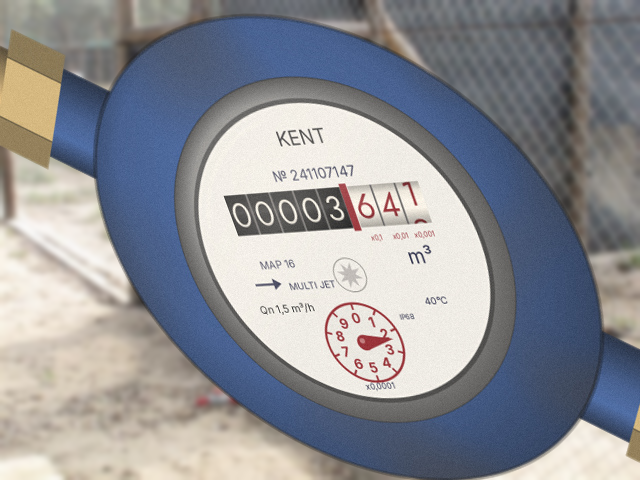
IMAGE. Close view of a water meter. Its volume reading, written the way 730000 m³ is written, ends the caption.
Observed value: 3.6412 m³
